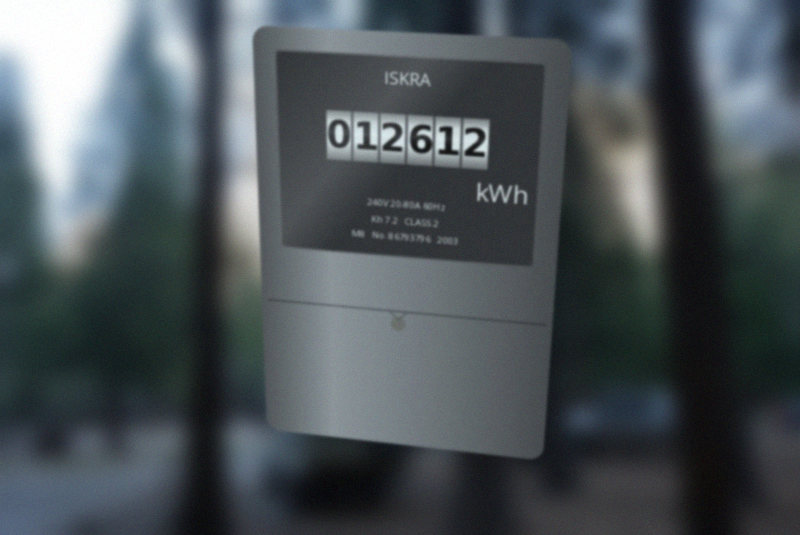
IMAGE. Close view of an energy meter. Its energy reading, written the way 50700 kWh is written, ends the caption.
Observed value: 12612 kWh
